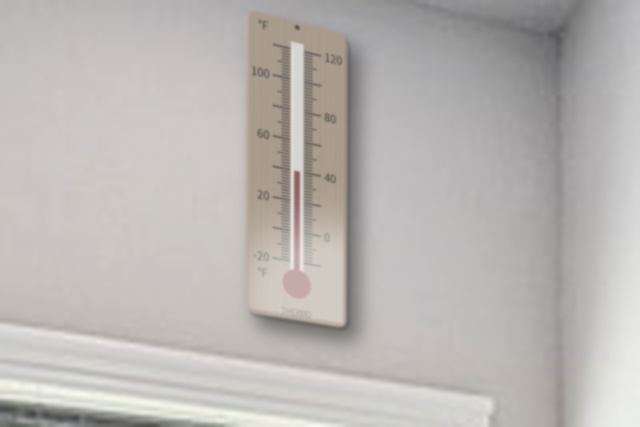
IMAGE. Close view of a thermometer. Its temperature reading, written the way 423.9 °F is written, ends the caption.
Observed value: 40 °F
